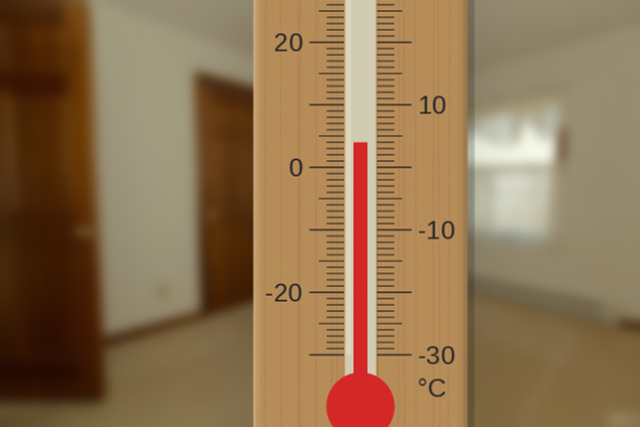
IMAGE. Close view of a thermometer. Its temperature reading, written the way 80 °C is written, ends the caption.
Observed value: 4 °C
